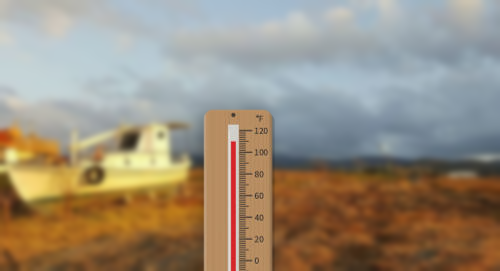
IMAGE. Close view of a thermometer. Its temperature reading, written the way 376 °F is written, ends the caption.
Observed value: 110 °F
